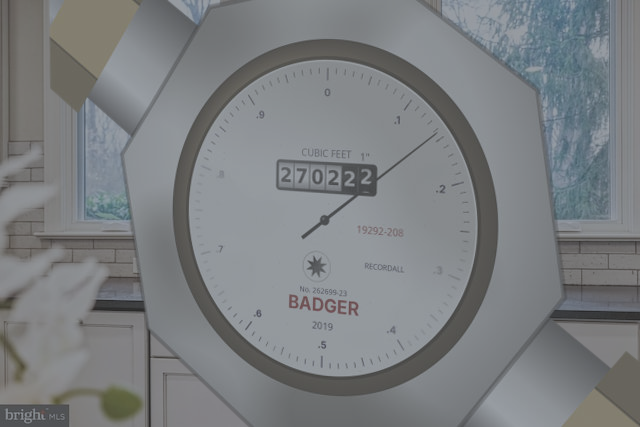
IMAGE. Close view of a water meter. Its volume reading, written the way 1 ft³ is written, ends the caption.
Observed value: 270222.14 ft³
